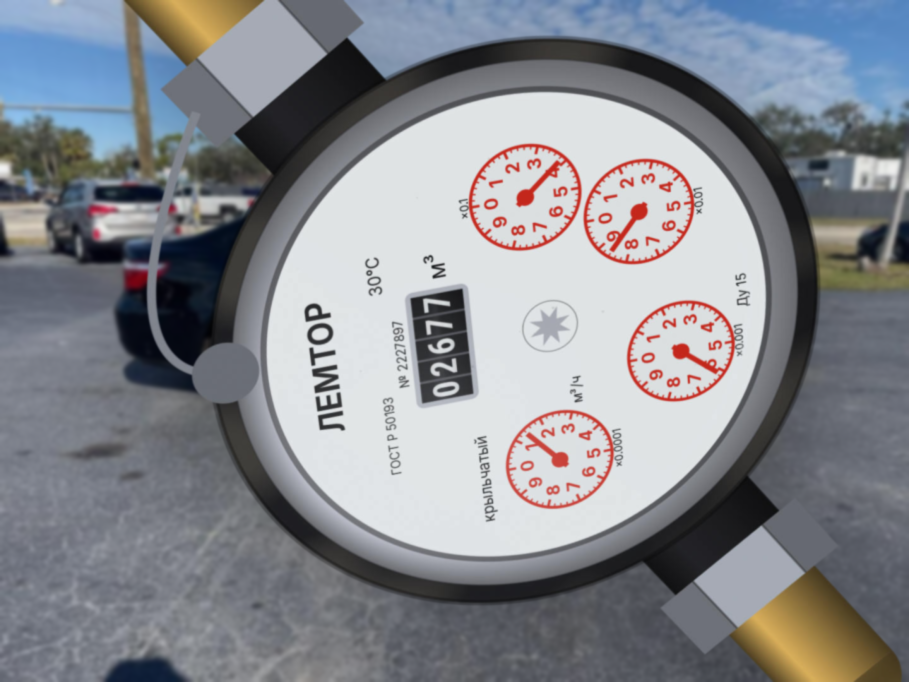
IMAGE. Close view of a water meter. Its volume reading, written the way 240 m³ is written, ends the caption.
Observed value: 2677.3861 m³
